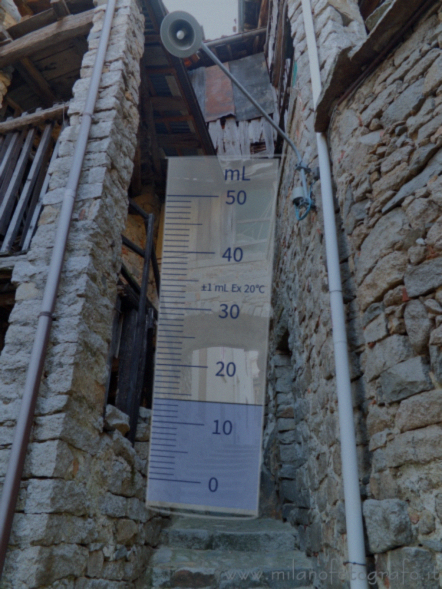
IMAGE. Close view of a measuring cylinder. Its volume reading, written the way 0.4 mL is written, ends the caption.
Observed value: 14 mL
